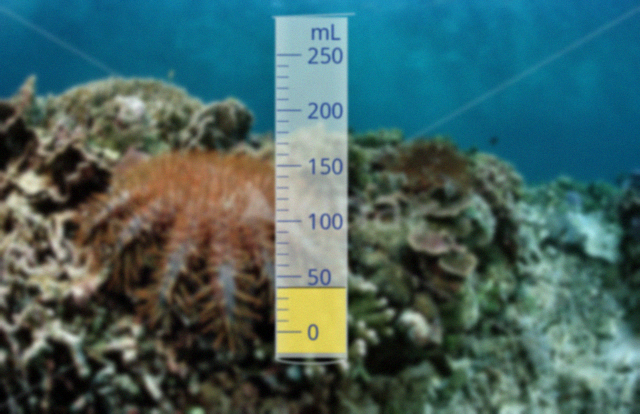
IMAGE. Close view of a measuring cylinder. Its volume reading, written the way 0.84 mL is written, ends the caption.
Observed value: 40 mL
